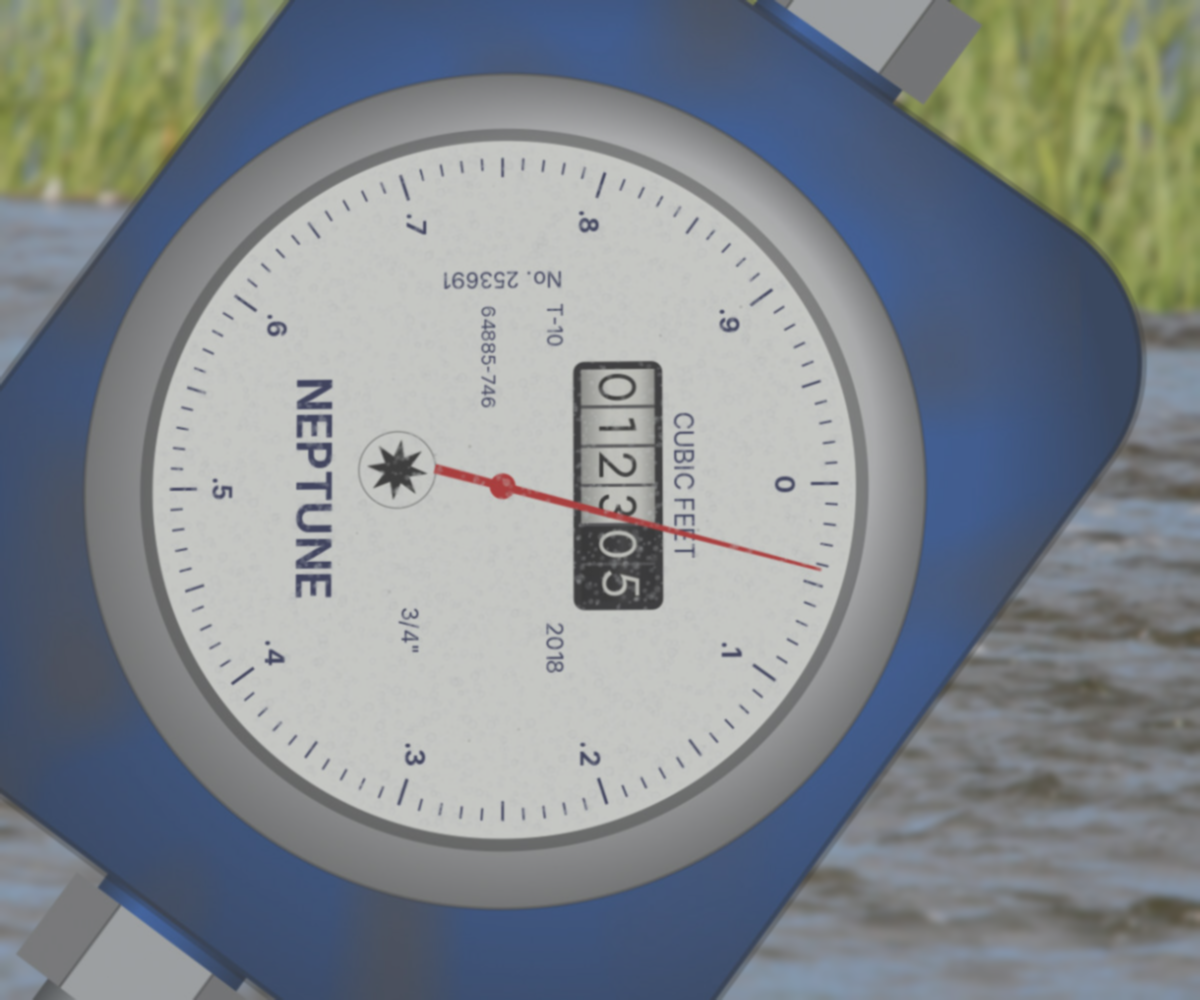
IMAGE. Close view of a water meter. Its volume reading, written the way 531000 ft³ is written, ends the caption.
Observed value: 12305.04 ft³
